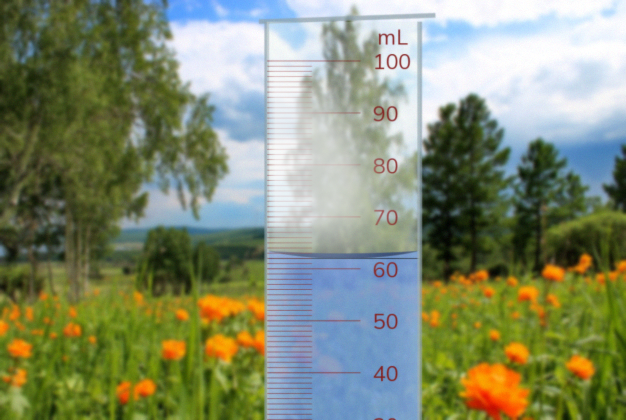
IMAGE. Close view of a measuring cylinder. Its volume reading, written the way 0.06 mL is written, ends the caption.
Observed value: 62 mL
